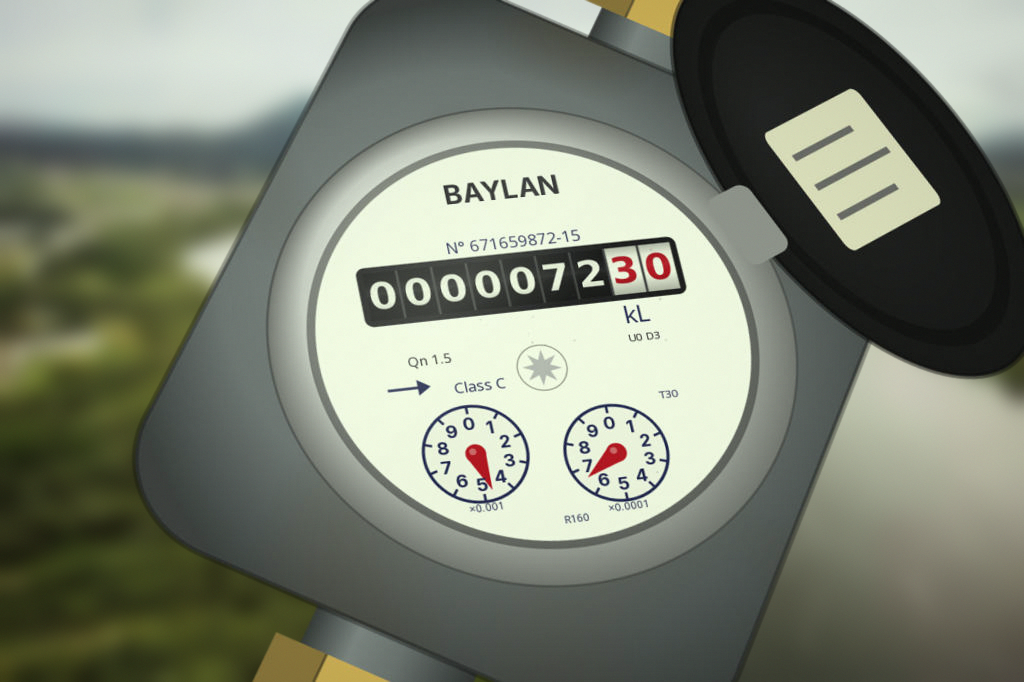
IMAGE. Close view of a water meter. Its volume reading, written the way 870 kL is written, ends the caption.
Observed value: 72.3046 kL
